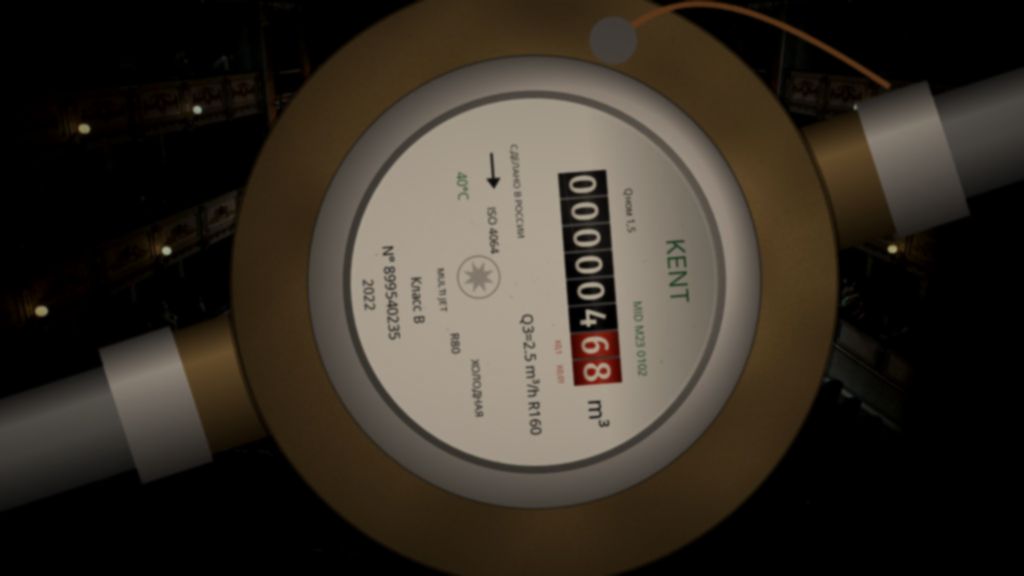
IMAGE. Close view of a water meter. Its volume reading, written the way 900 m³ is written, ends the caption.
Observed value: 4.68 m³
